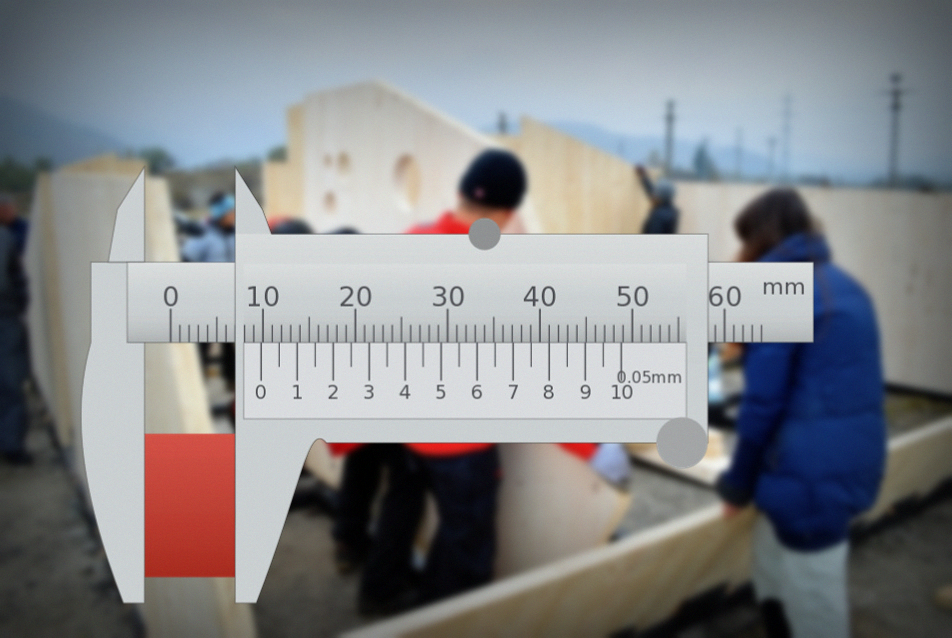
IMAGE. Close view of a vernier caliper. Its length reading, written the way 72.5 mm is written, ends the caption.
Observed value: 9.8 mm
